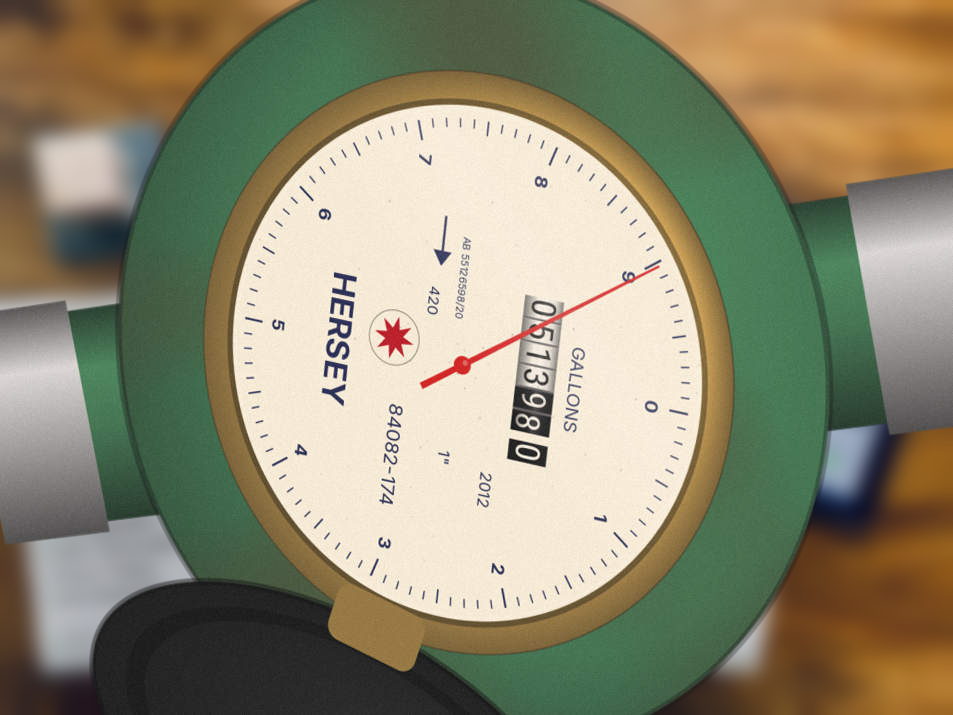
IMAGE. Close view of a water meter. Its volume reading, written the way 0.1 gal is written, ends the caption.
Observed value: 513979.0 gal
